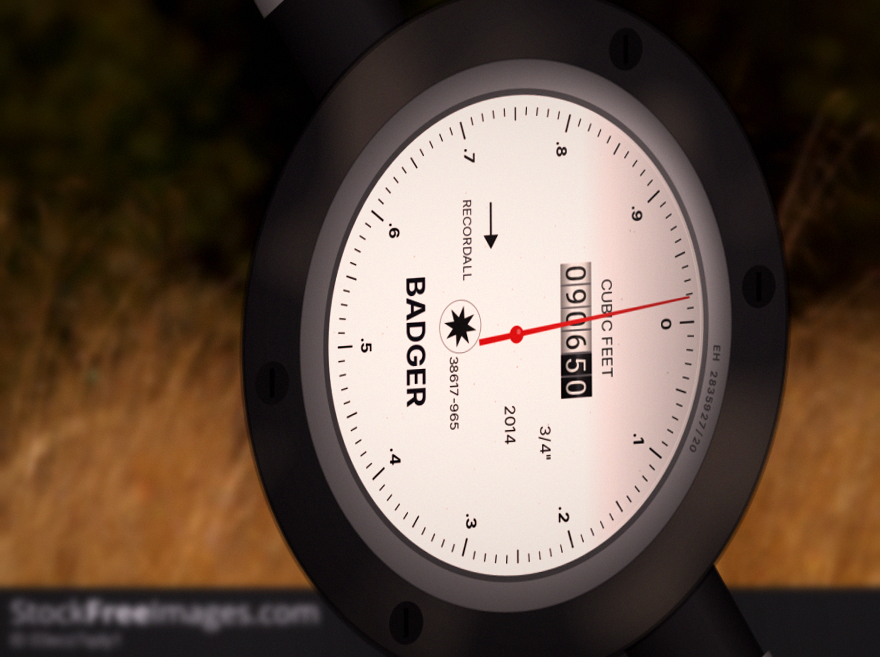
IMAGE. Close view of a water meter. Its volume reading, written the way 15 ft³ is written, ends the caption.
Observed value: 90649.98 ft³
